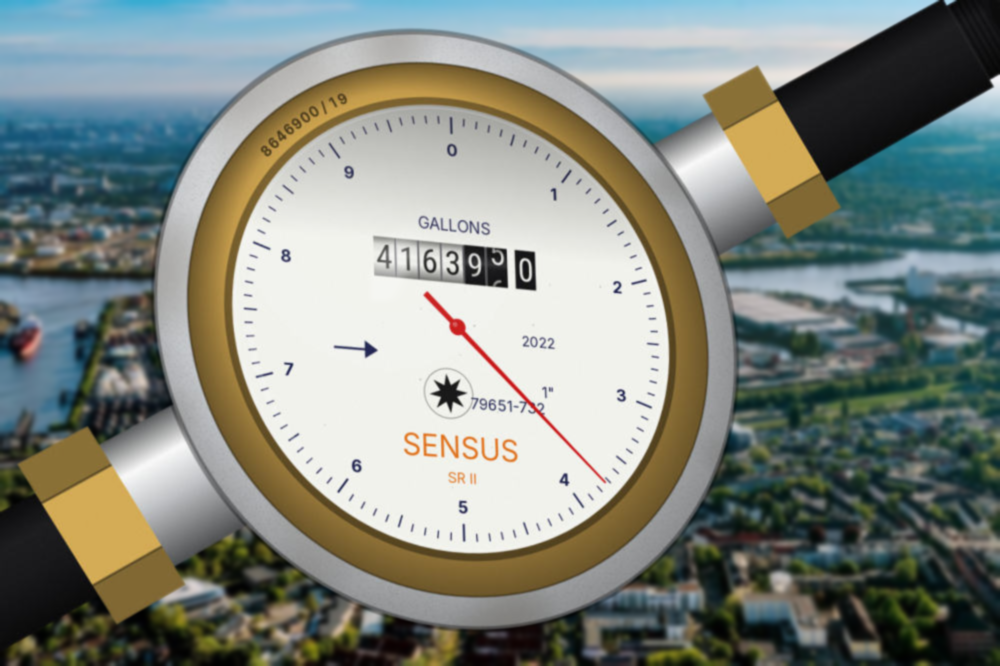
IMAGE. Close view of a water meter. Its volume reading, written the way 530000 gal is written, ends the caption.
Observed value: 4163953.7 gal
